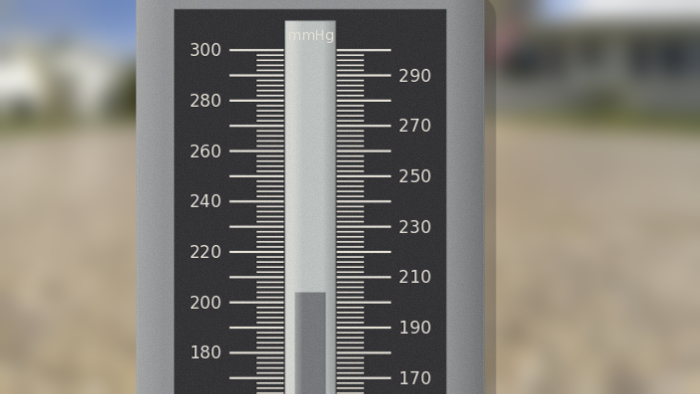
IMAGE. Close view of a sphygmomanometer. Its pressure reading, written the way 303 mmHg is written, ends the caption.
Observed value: 204 mmHg
